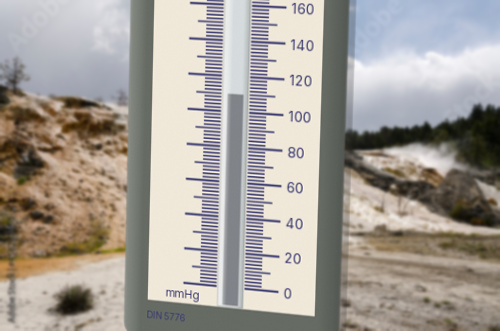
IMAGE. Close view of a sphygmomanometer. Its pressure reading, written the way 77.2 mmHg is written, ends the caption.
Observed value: 110 mmHg
